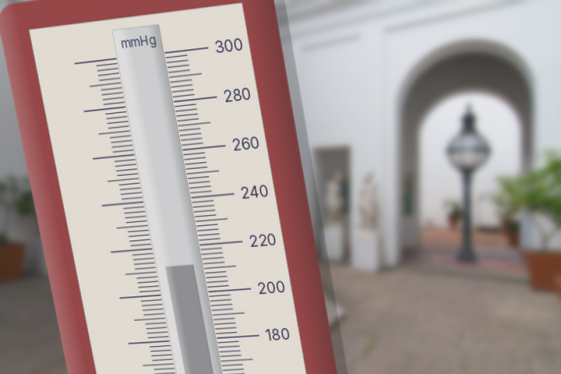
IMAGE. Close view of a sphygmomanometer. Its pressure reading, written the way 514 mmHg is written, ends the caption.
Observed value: 212 mmHg
